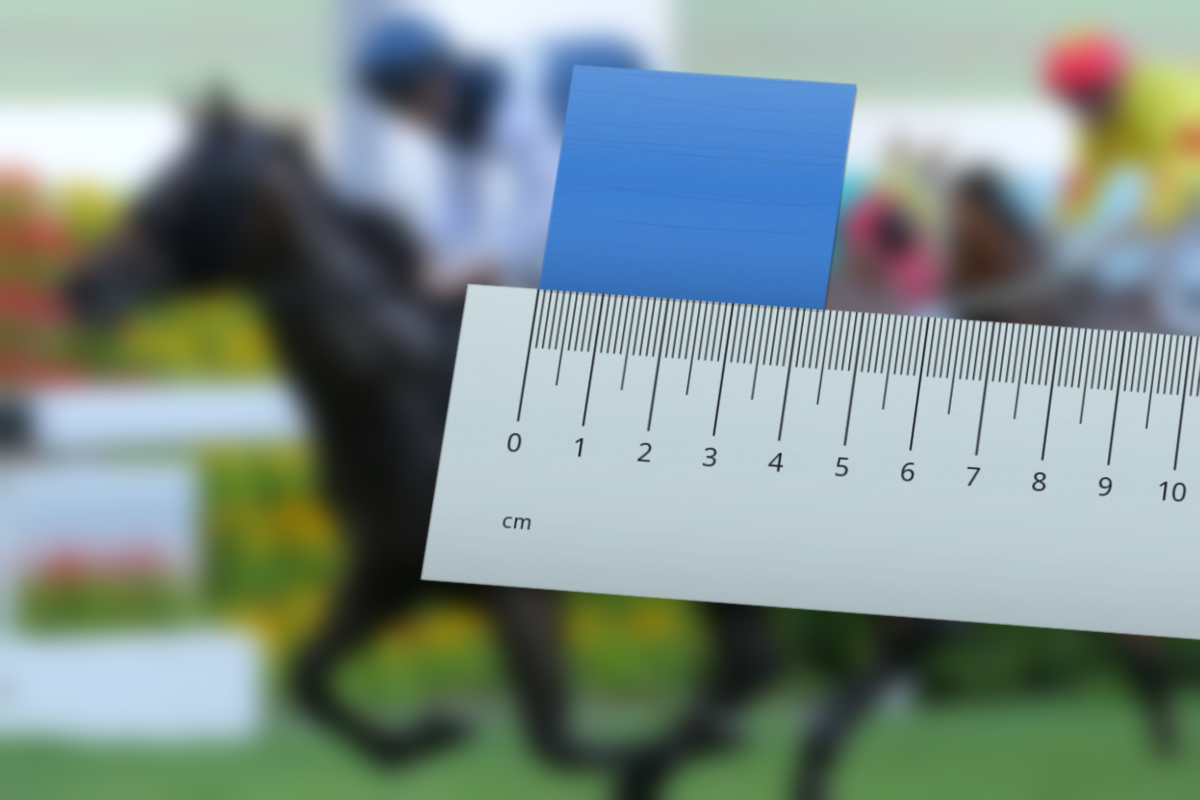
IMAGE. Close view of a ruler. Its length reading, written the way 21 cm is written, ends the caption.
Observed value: 4.4 cm
